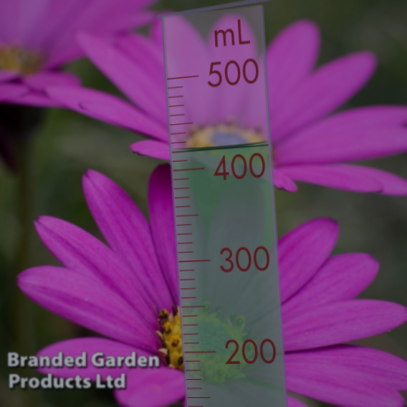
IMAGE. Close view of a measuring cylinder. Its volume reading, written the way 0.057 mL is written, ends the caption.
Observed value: 420 mL
